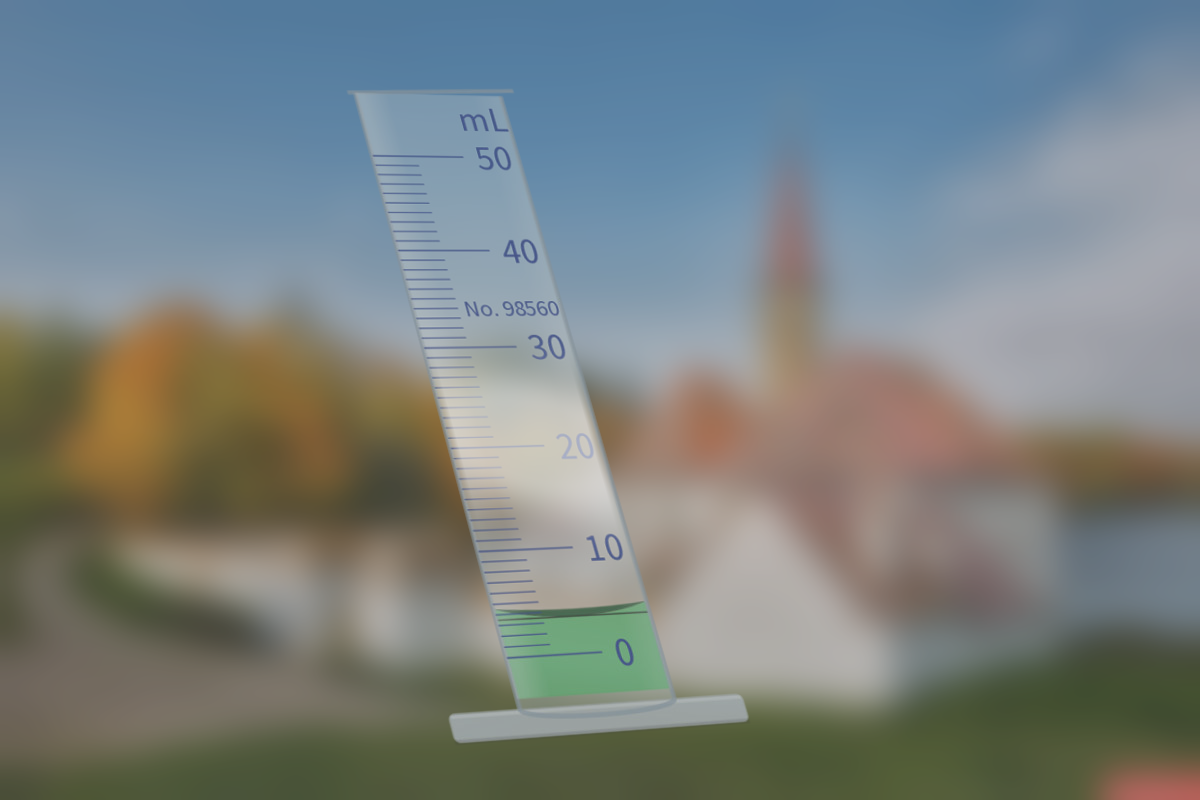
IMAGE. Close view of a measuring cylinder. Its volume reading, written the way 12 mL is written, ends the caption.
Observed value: 3.5 mL
